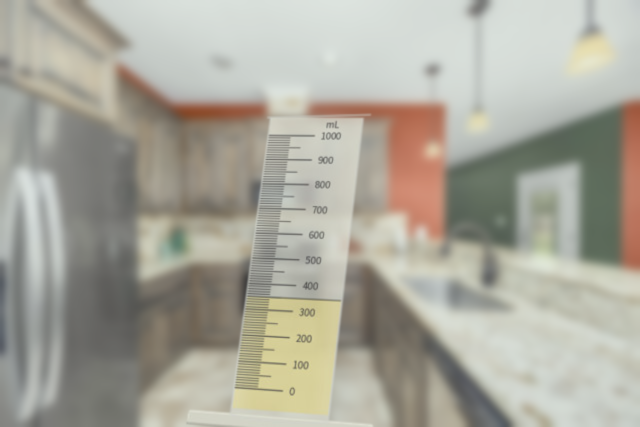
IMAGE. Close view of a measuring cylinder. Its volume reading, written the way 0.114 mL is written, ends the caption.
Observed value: 350 mL
